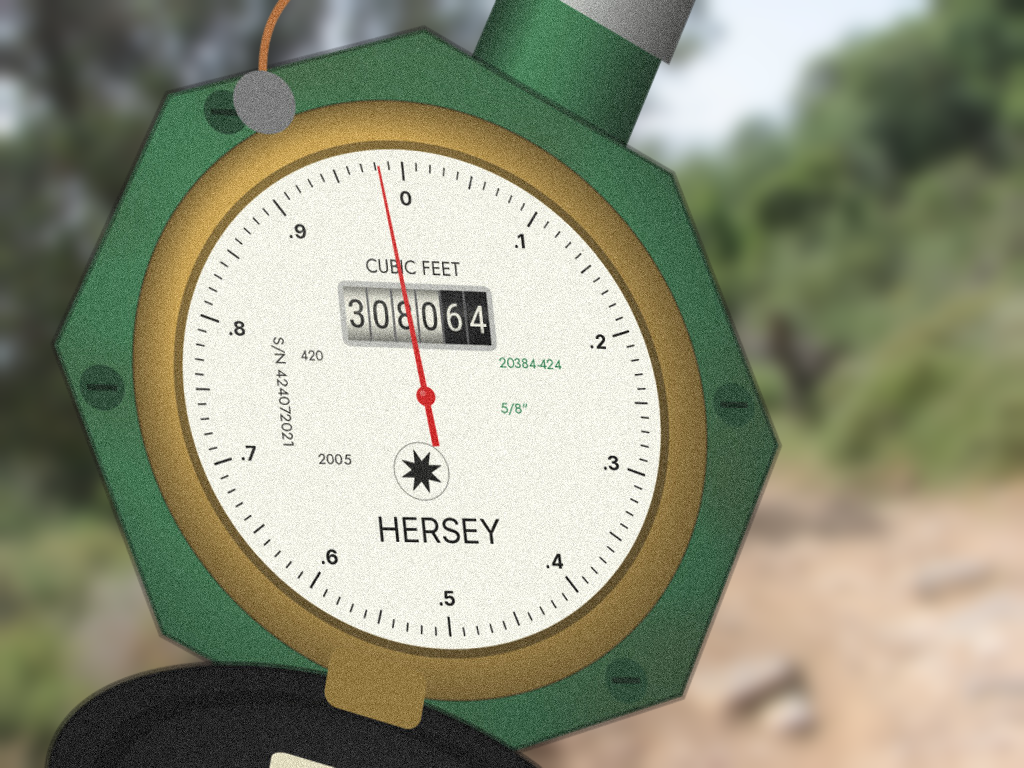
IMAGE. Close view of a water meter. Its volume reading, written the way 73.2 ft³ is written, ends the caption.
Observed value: 308063.98 ft³
